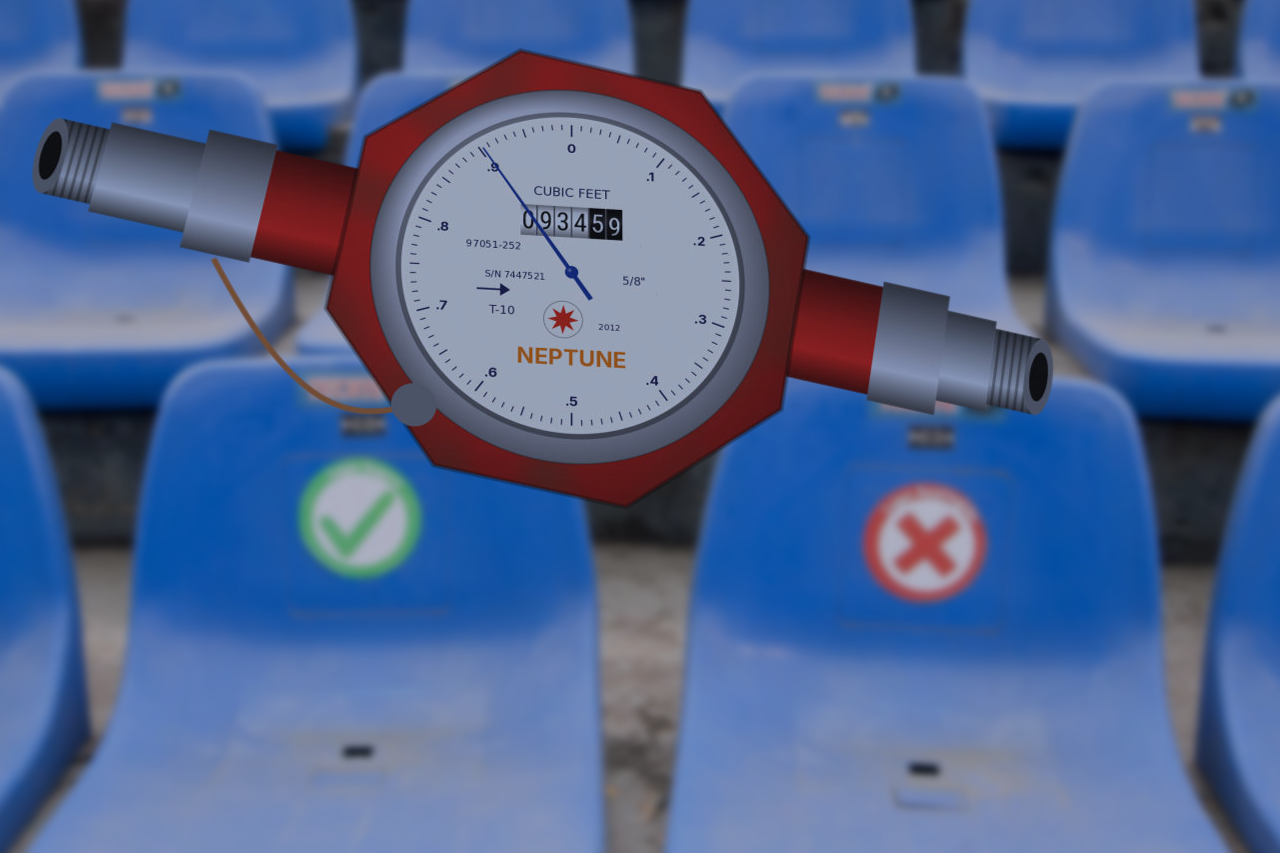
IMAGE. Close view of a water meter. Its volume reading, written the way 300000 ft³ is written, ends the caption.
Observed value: 93458.90 ft³
